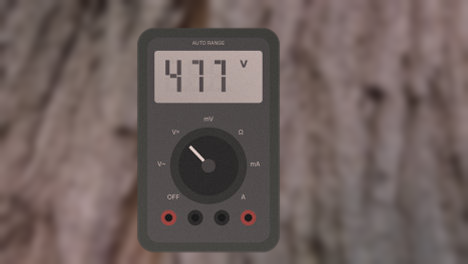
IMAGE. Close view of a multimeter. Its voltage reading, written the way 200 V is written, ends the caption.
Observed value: 477 V
